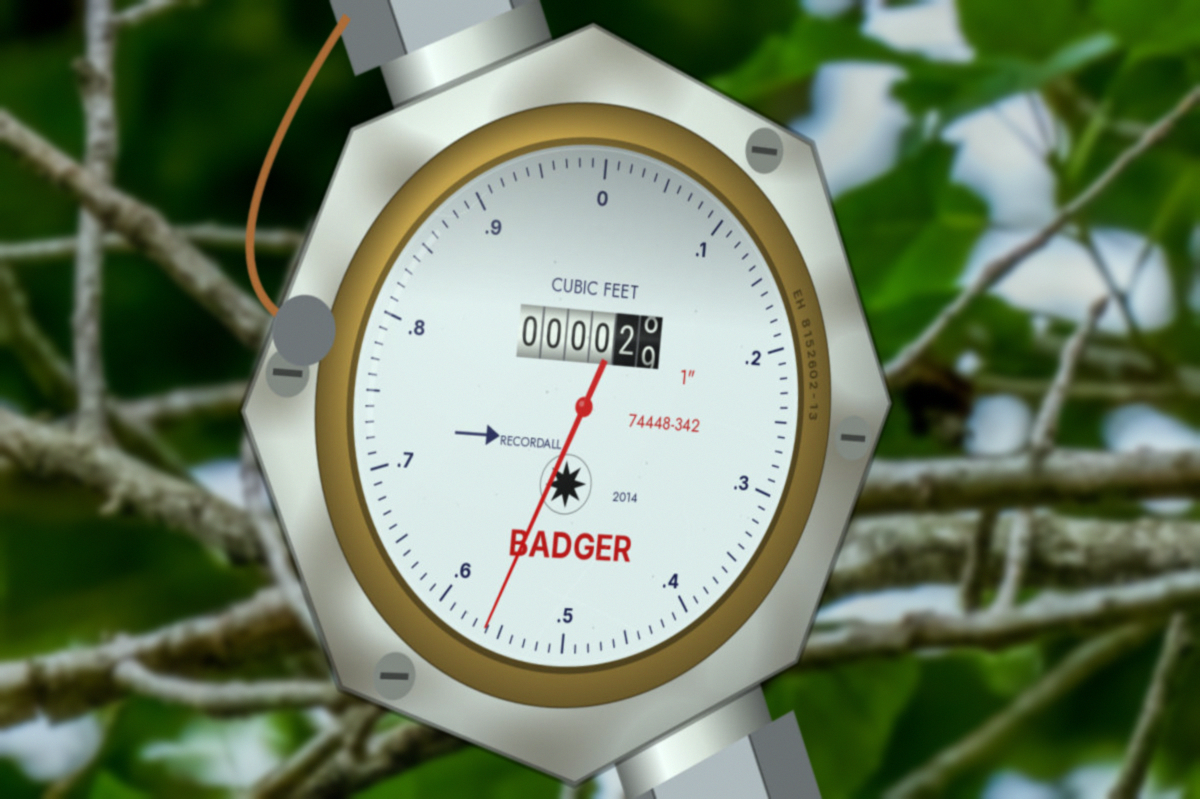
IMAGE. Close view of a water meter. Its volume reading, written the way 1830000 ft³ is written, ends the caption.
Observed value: 28.56 ft³
